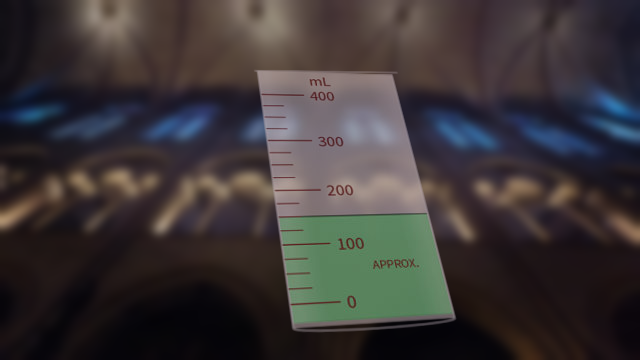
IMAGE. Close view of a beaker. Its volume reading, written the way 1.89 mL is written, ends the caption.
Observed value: 150 mL
